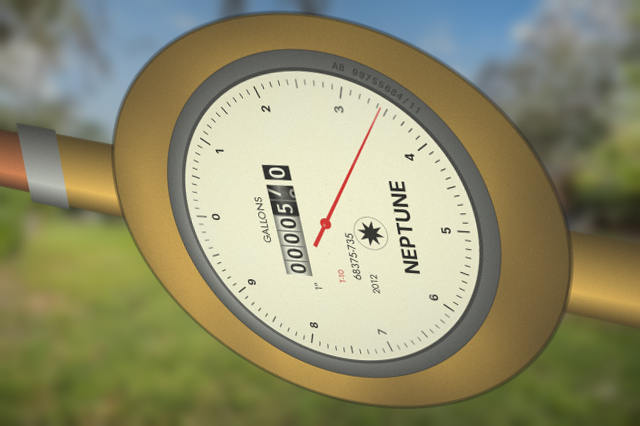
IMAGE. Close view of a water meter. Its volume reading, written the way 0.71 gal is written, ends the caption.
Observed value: 573.4 gal
